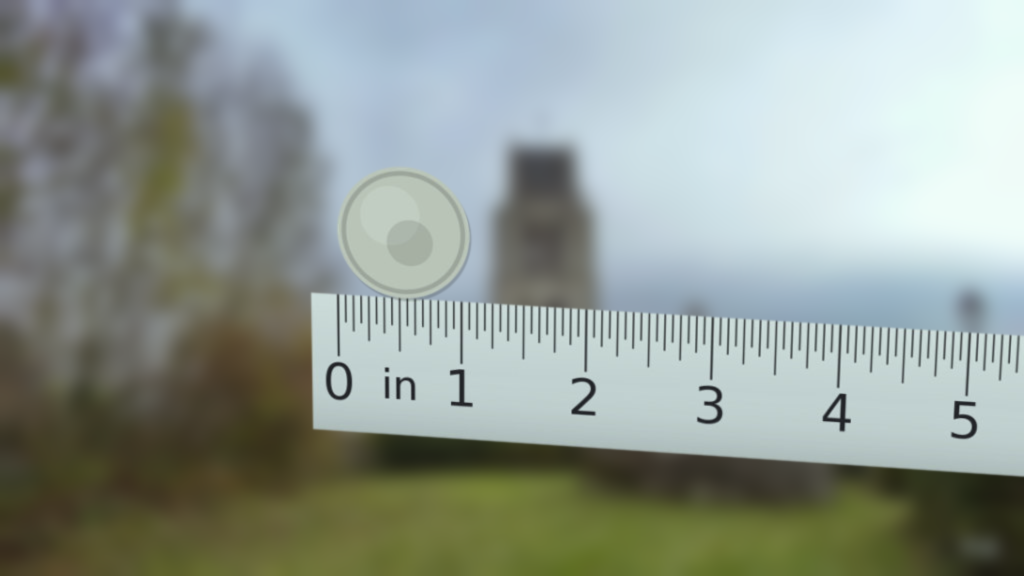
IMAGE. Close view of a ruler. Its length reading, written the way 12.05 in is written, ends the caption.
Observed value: 1.0625 in
